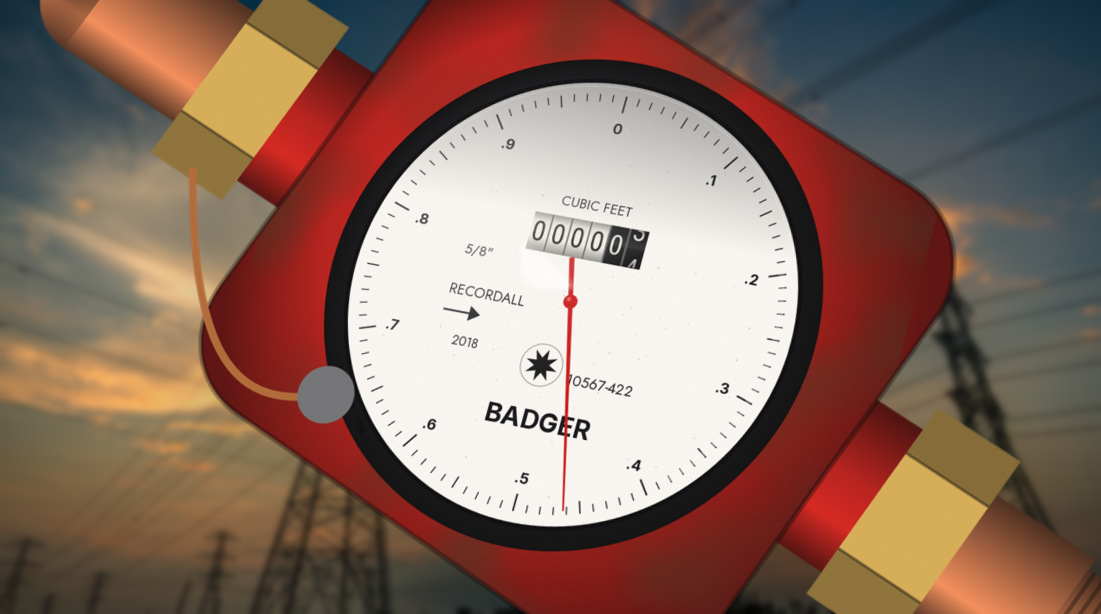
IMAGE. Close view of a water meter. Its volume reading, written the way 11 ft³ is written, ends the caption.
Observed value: 3.46 ft³
